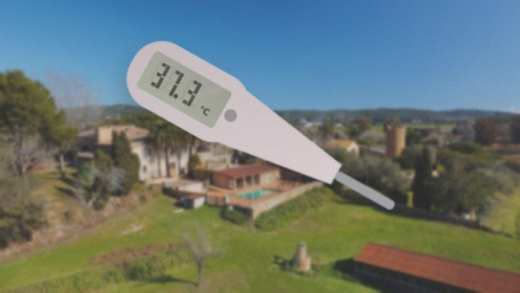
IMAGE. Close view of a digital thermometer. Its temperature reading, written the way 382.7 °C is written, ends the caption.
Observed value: 37.3 °C
